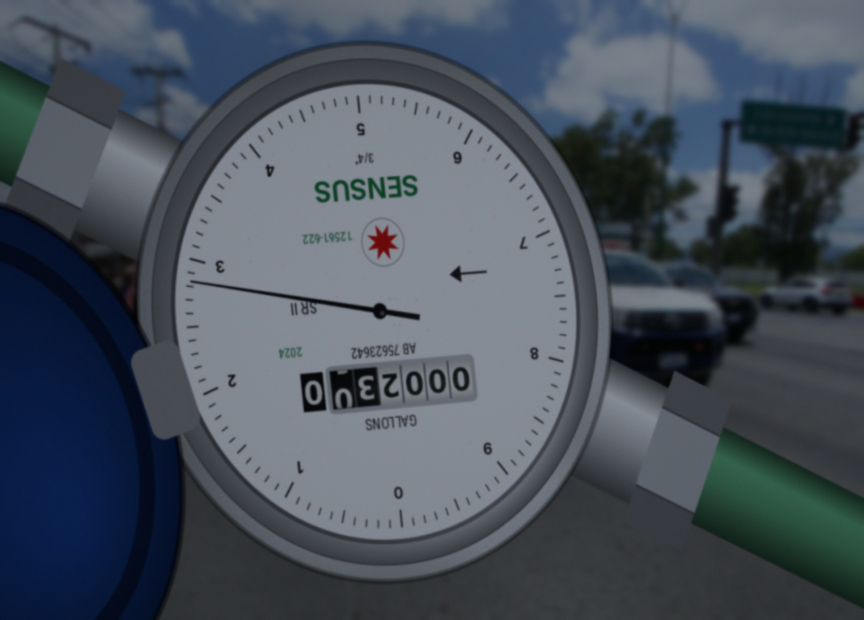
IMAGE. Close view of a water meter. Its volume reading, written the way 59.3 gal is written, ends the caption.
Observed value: 2302.8 gal
